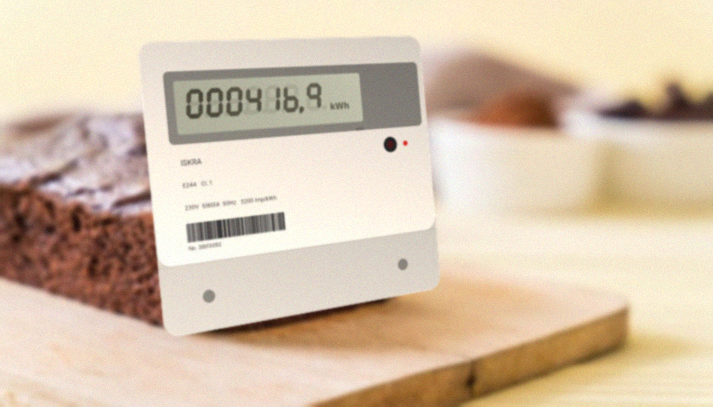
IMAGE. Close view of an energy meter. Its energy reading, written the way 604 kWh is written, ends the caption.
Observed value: 416.9 kWh
